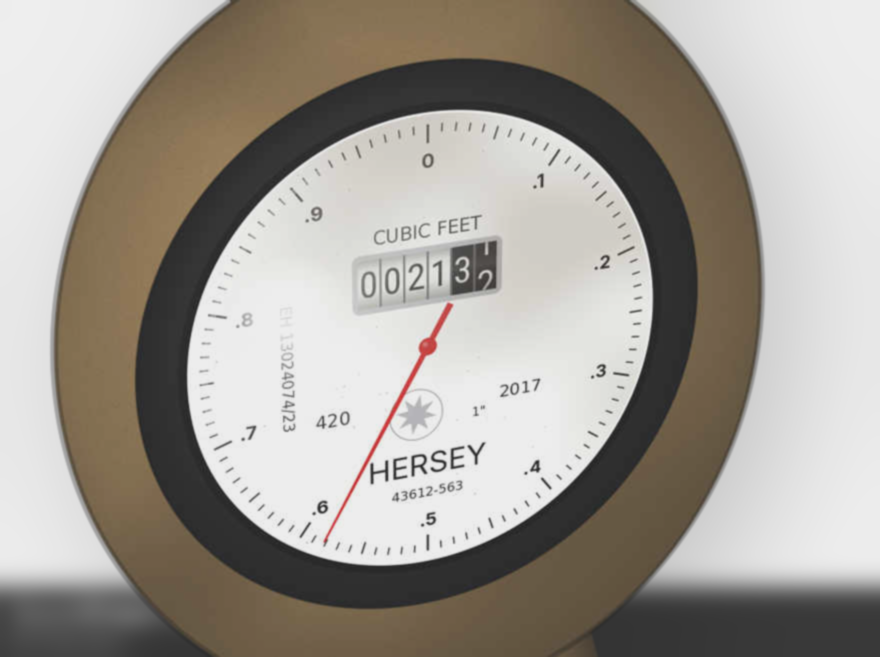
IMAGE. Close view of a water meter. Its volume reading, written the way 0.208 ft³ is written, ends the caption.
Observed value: 2131.58 ft³
